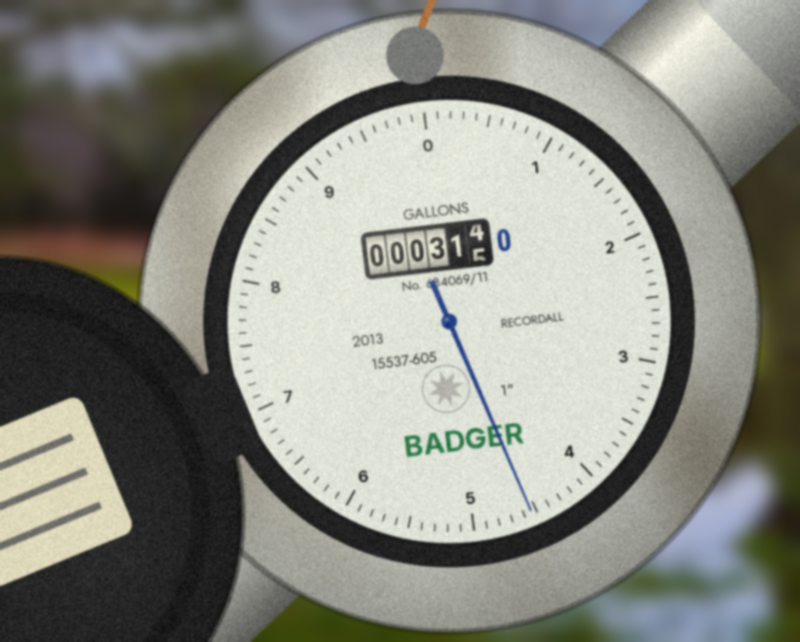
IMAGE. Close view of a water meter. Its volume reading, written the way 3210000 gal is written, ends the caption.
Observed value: 3144.5 gal
